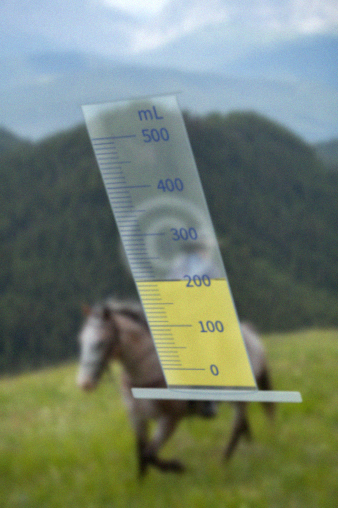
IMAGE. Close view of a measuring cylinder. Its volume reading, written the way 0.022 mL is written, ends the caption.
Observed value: 200 mL
